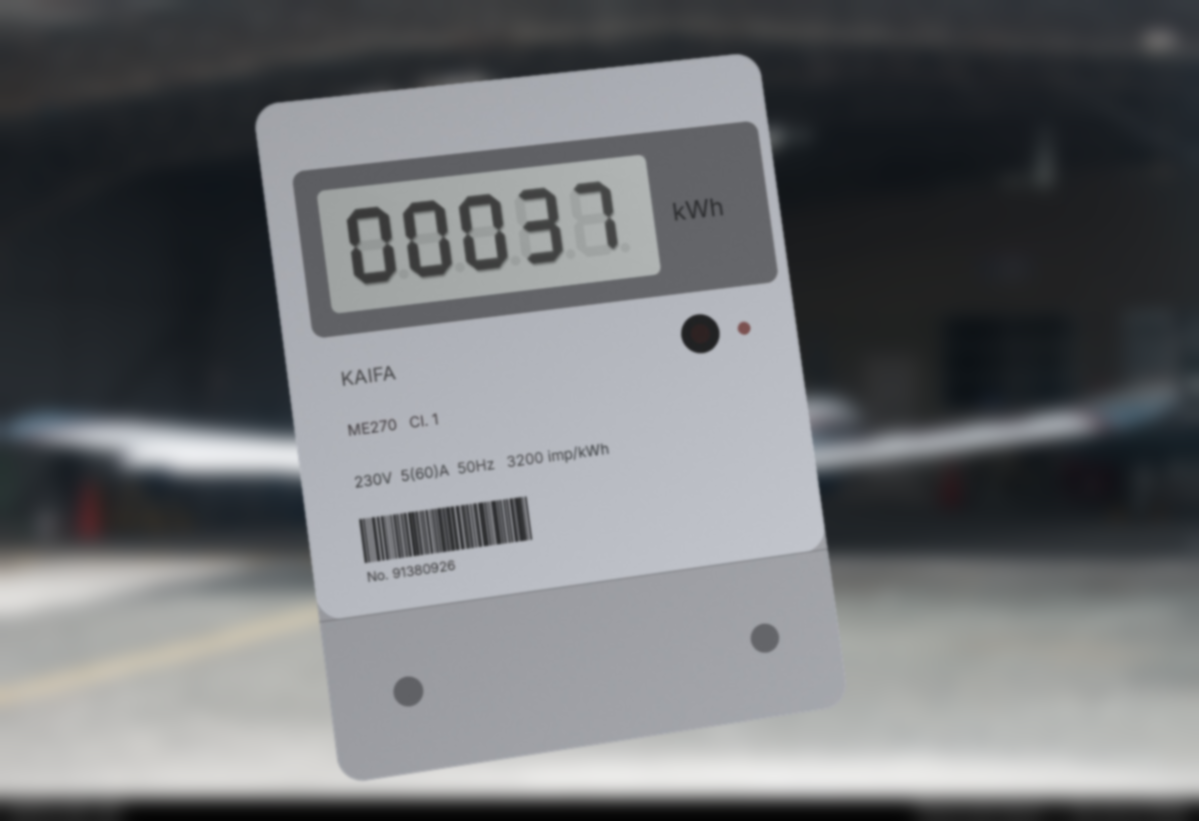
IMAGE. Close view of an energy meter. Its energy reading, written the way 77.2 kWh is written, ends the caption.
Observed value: 37 kWh
